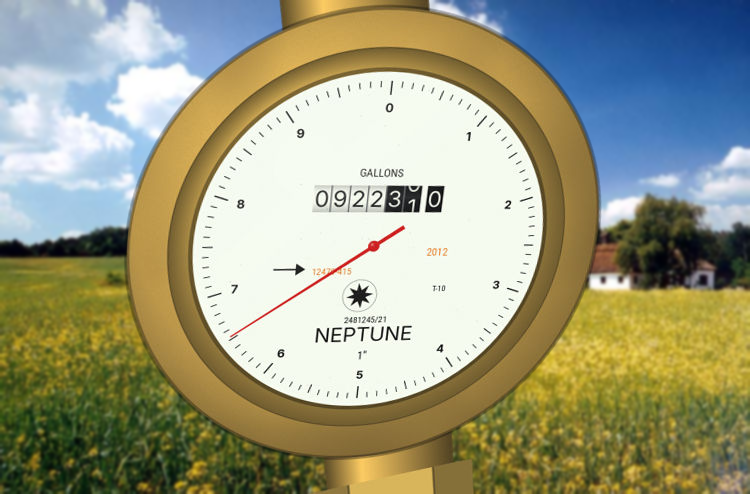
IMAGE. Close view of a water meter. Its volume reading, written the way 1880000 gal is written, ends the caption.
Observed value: 922306.5 gal
